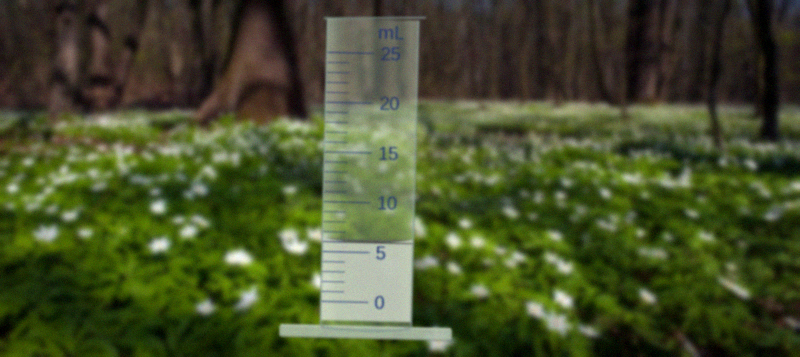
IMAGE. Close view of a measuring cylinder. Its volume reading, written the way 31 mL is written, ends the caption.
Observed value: 6 mL
